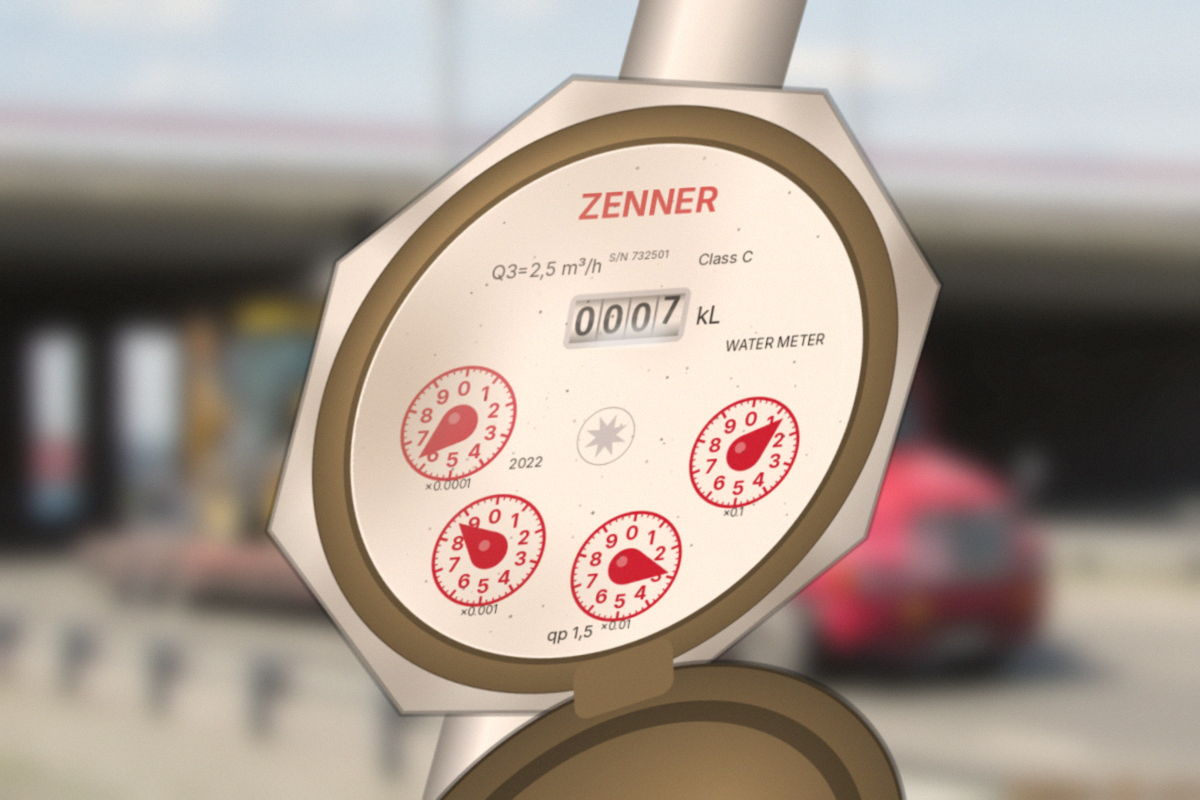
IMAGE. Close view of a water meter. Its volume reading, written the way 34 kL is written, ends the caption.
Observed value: 7.1286 kL
